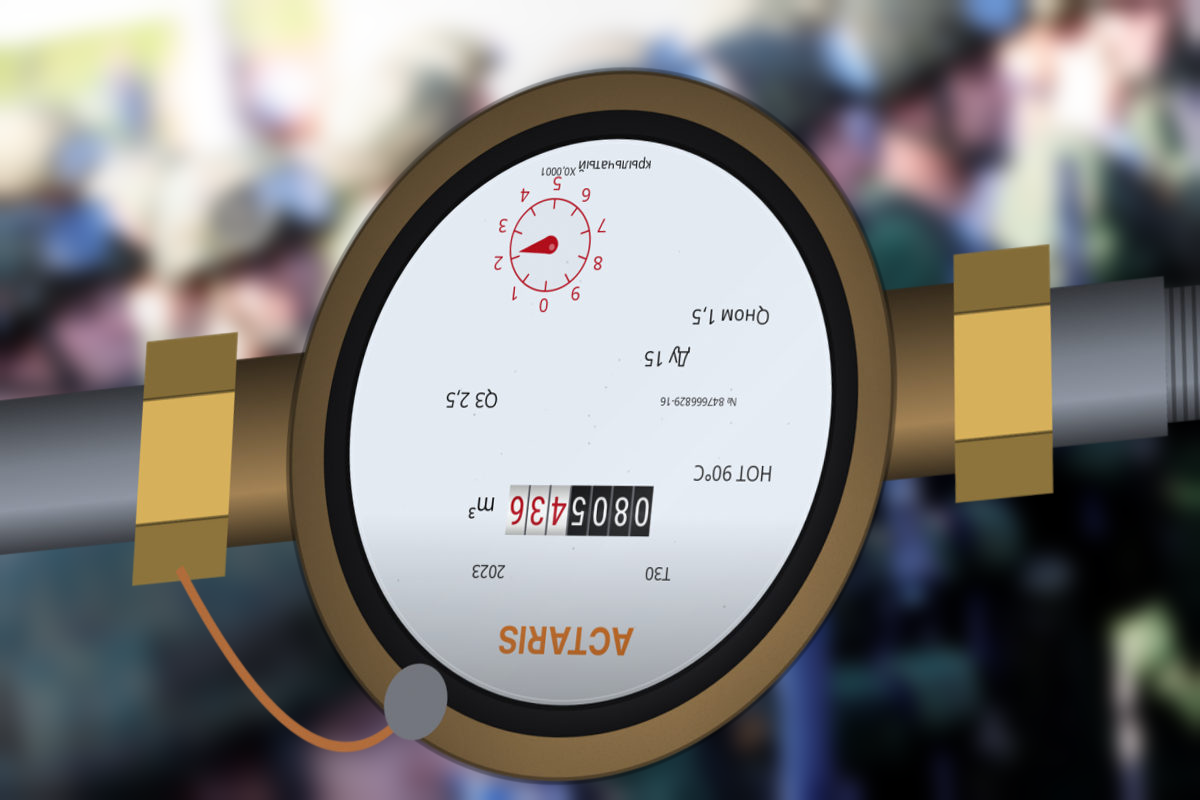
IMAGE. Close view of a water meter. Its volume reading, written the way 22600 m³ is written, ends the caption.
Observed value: 805.4362 m³
